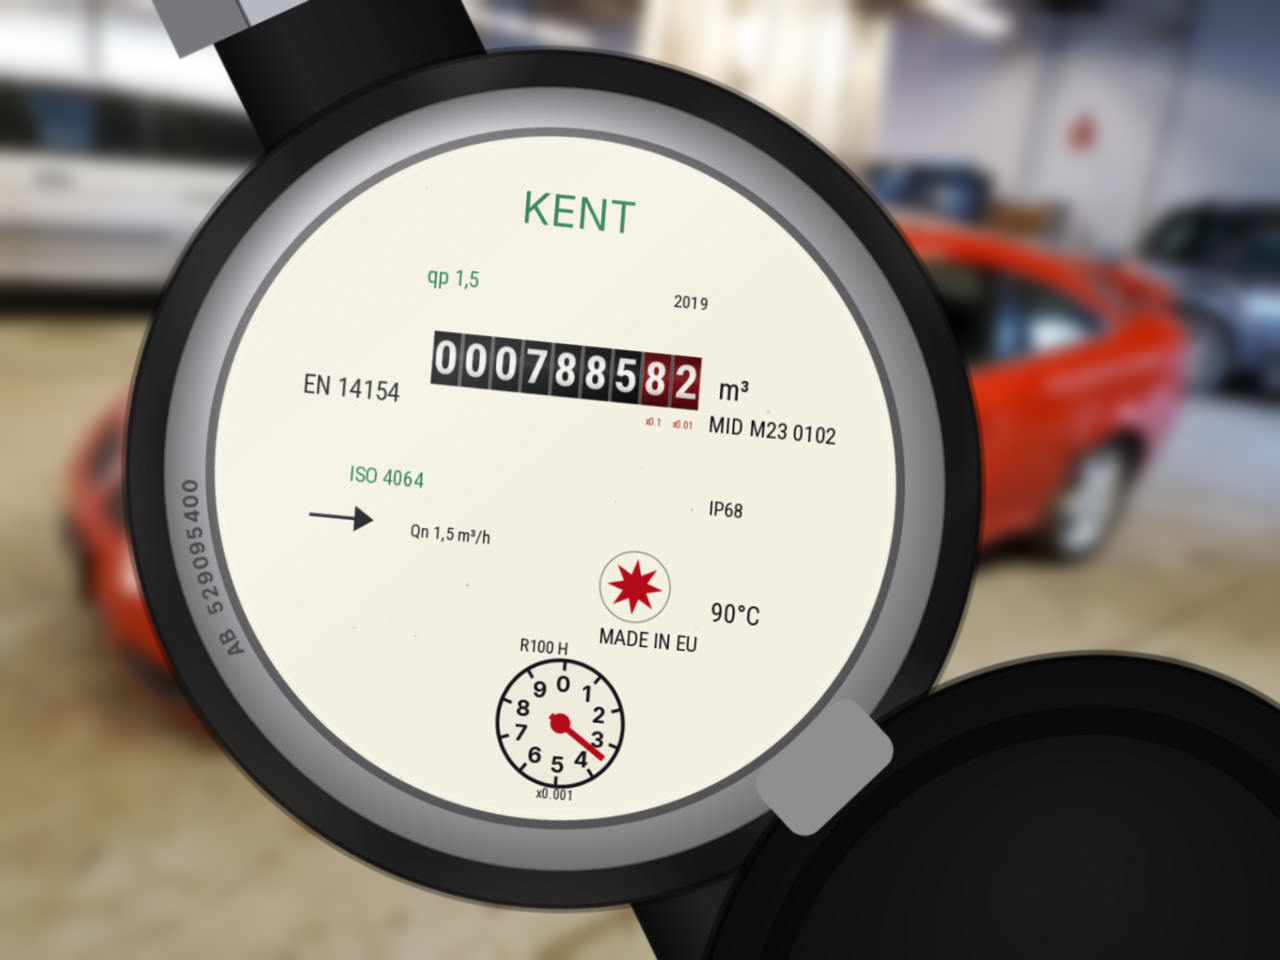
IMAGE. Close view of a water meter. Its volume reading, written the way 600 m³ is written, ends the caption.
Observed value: 7885.823 m³
